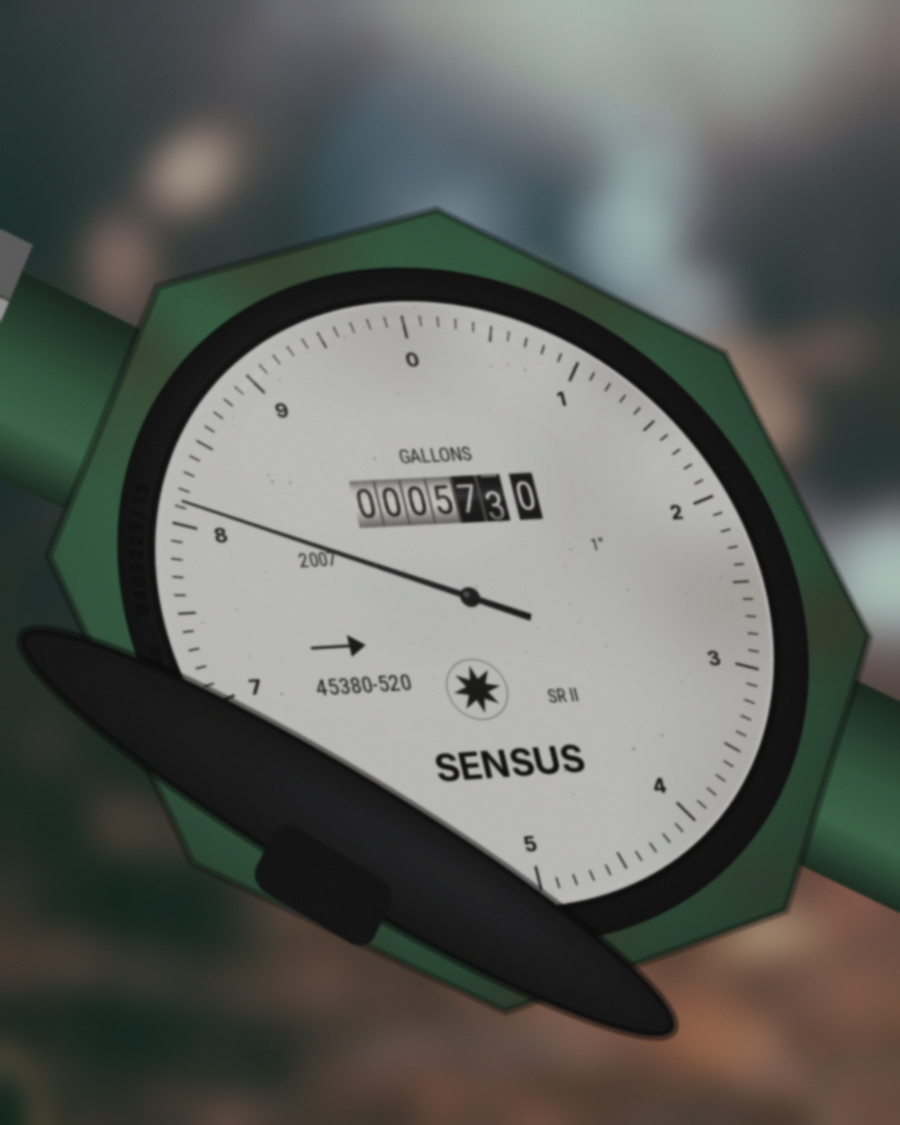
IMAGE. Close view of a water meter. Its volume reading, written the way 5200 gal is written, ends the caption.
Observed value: 5728.1 gal
